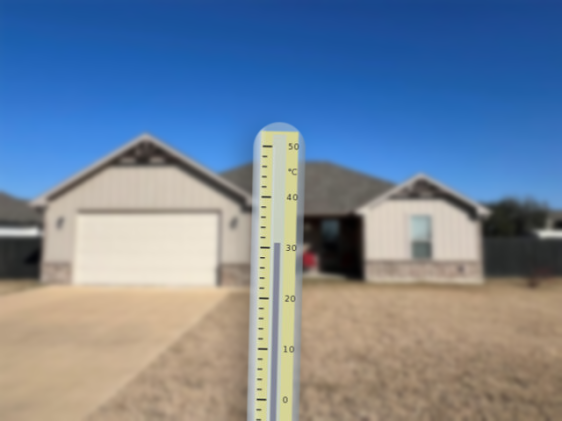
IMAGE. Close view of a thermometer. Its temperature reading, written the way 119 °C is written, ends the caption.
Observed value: 31 °C
